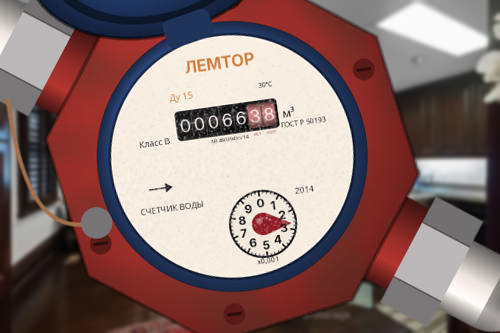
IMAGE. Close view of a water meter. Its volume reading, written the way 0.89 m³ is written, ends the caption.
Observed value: 66.382 m³
